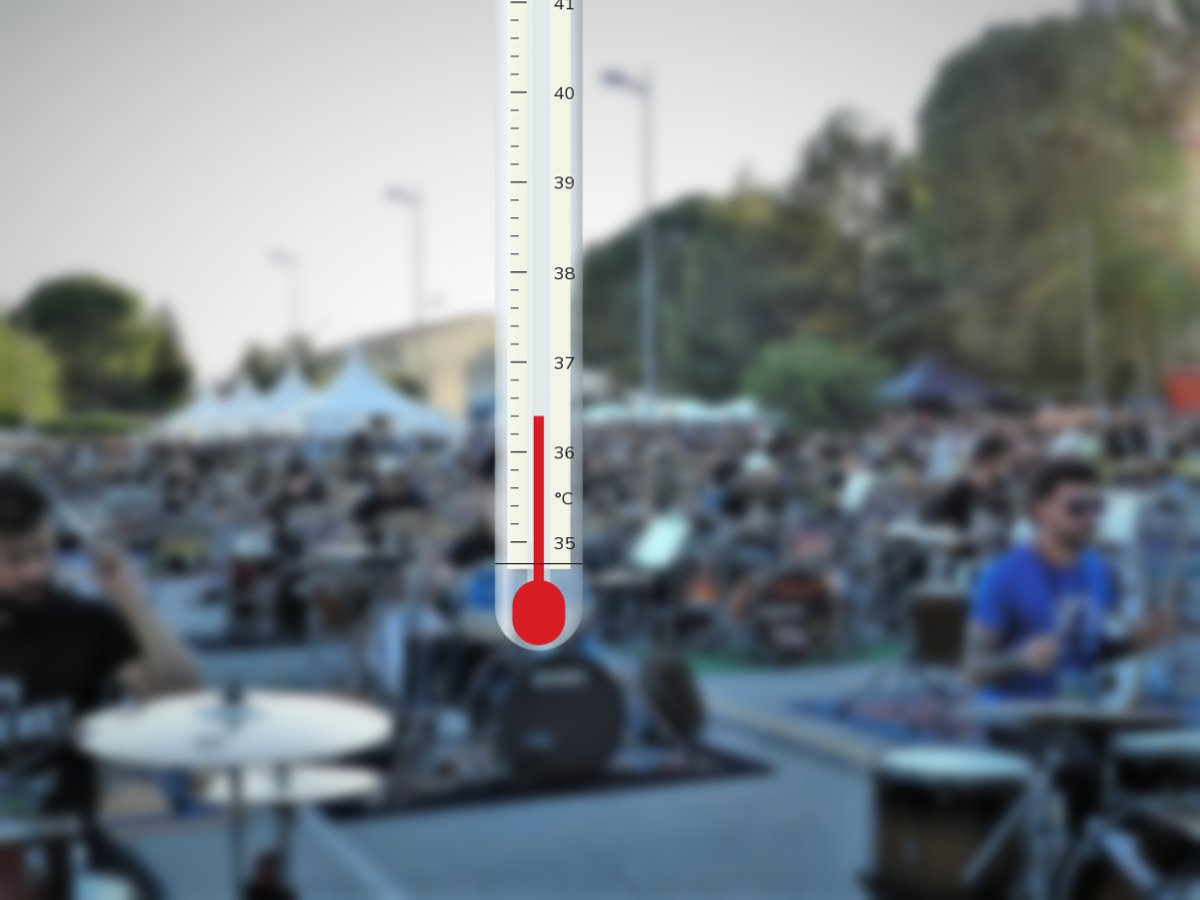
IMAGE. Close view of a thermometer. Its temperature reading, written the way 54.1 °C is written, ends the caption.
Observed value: 36.4 °C
